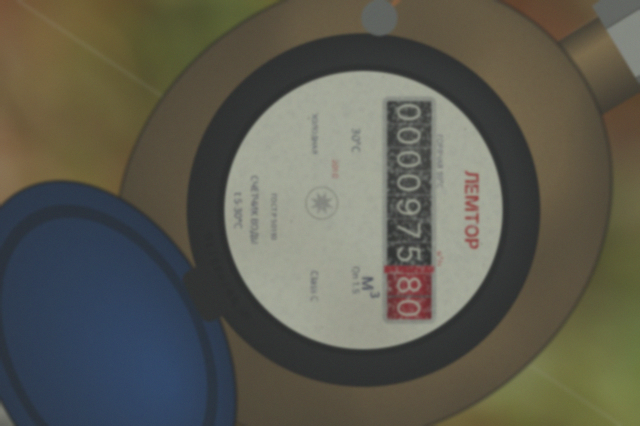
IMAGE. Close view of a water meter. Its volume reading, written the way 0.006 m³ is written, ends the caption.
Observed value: 975.80 m³
